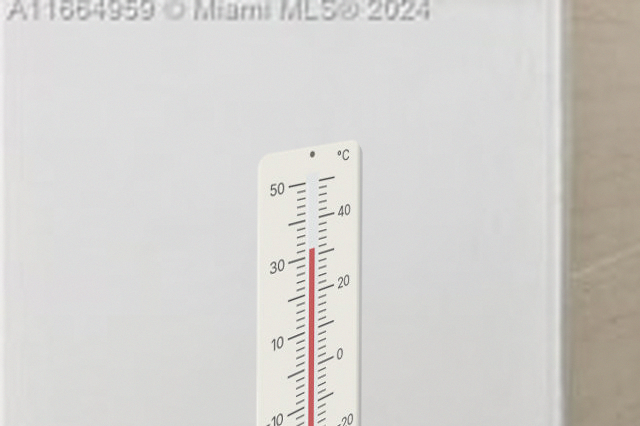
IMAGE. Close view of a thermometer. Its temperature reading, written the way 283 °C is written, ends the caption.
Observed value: 32 °C
